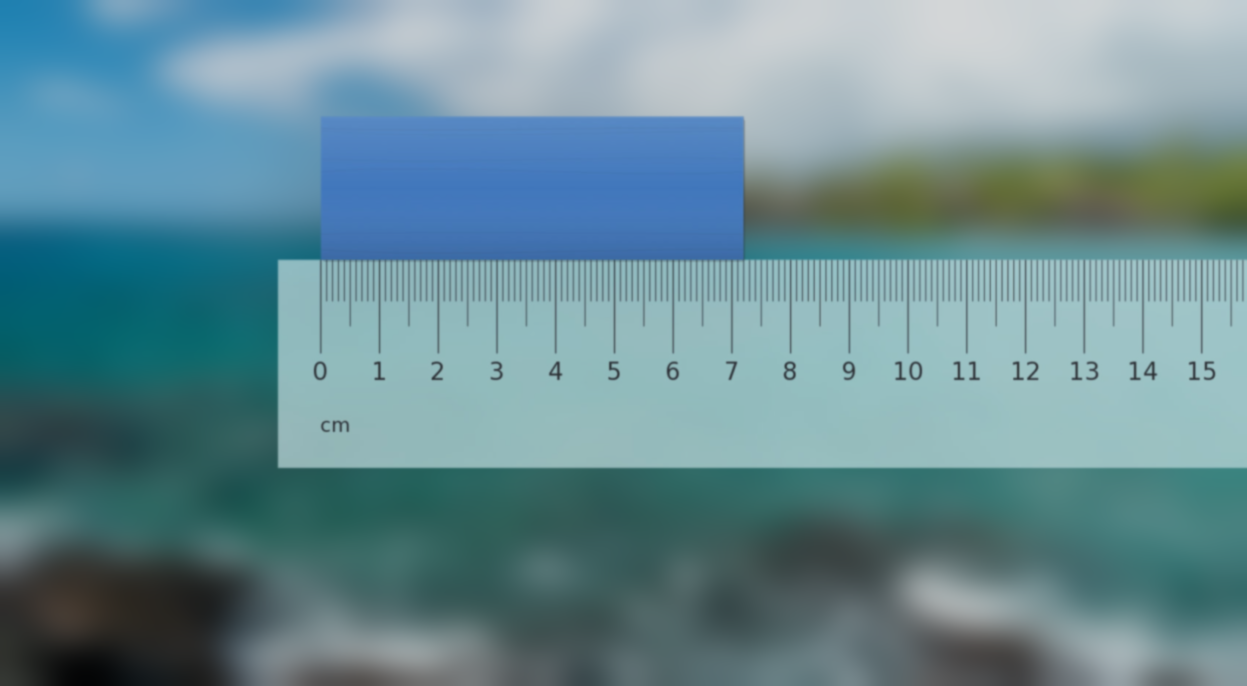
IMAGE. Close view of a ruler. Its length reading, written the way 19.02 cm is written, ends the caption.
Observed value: 7.2 cm
